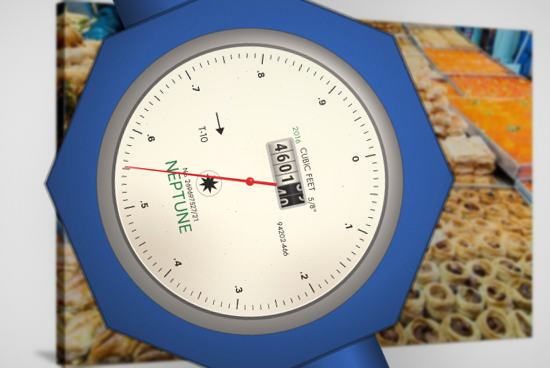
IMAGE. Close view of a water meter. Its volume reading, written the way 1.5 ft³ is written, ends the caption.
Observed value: 460139.55 ft³
